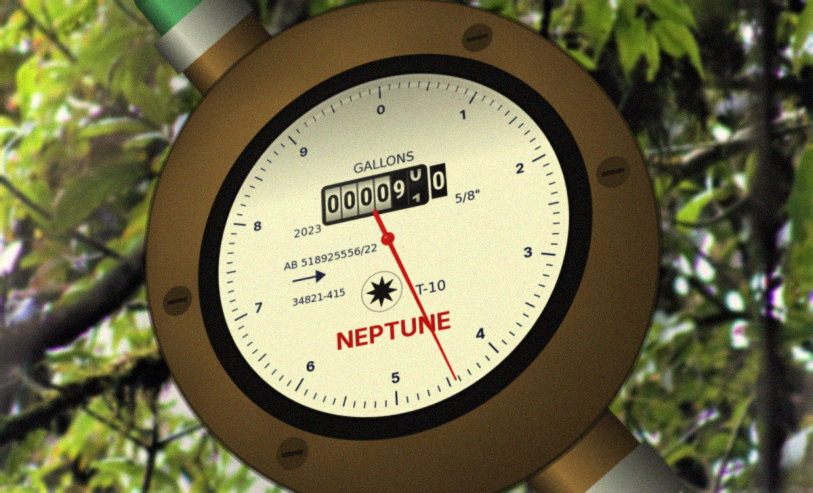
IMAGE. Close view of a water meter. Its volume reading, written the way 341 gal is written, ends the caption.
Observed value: 904.4 gal
